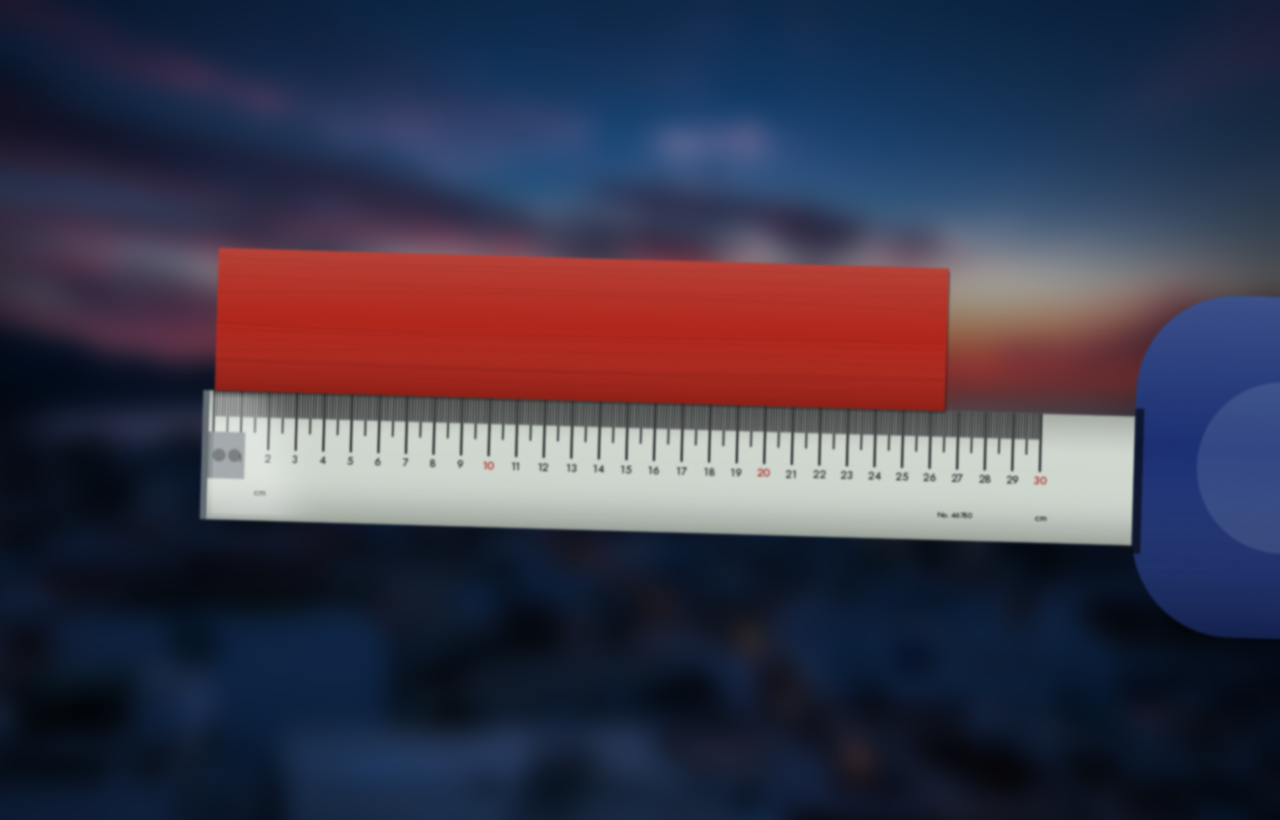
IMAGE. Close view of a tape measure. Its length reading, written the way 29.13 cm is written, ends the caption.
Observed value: 26.5 cm
